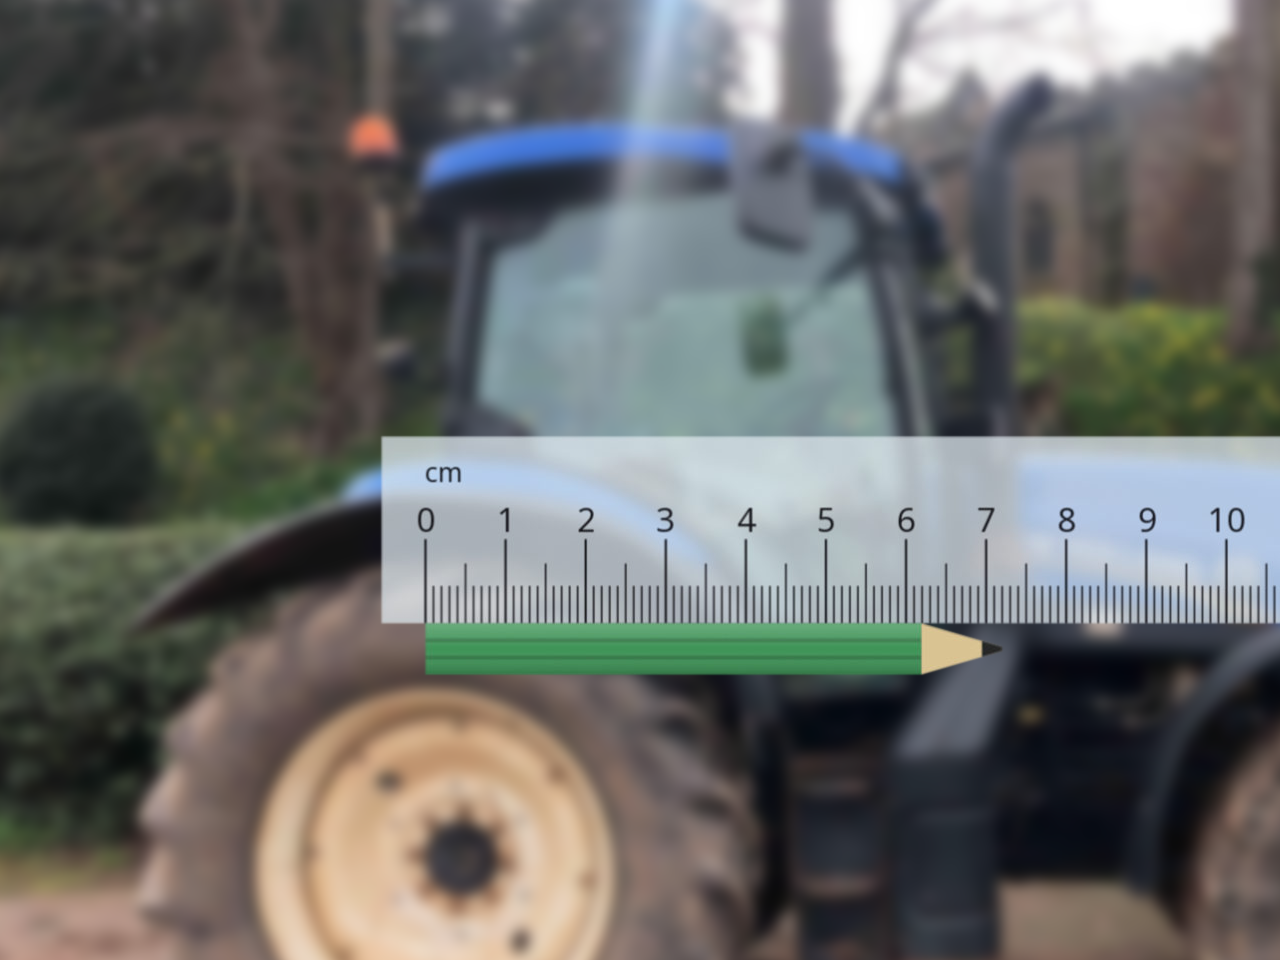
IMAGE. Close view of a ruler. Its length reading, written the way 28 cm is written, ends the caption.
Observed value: 7.2 cm
